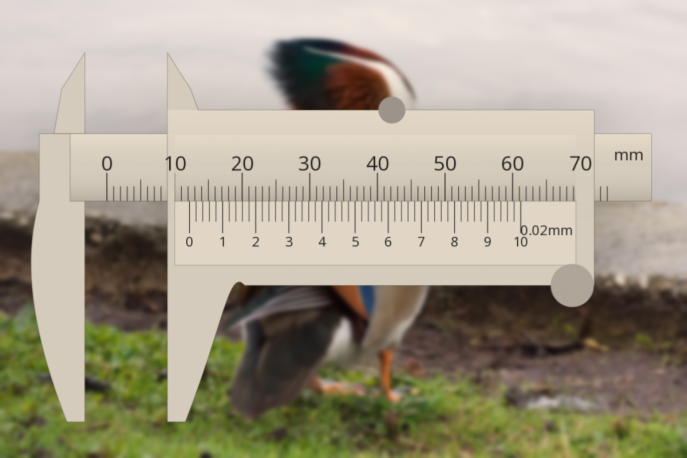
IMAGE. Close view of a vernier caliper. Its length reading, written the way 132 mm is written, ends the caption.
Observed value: 12.2 mm
